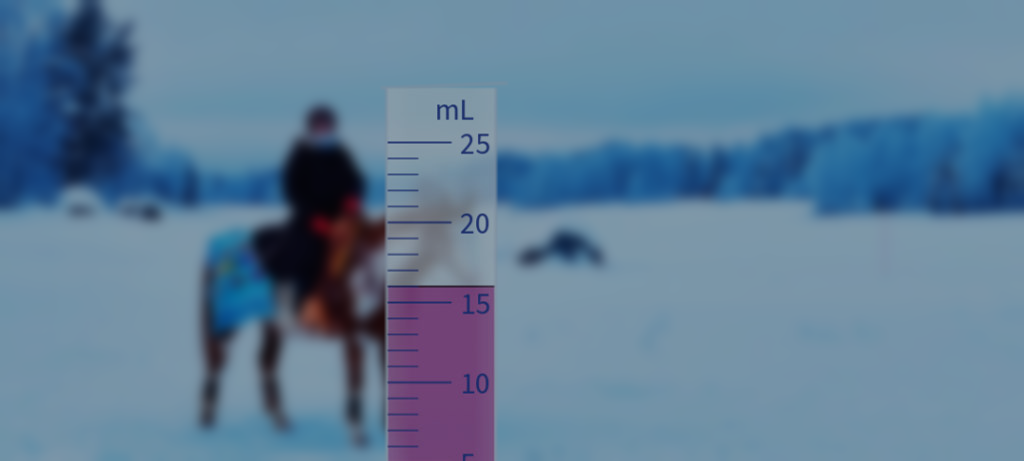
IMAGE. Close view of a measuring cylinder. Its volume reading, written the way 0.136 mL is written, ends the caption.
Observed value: 16 mL
